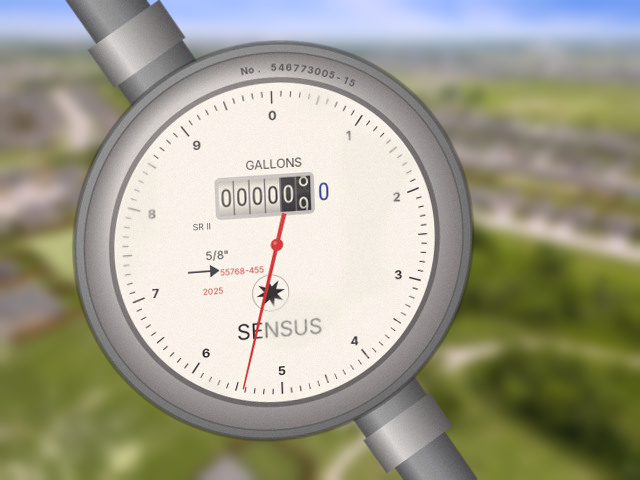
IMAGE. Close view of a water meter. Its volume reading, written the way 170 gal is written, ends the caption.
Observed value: 85.4 gal
